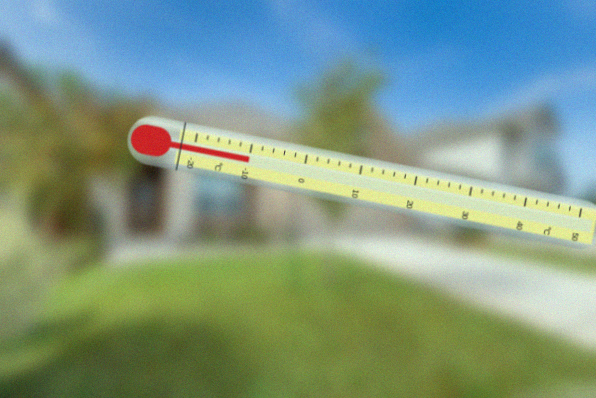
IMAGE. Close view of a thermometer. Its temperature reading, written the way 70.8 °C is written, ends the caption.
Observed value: -10 °C
